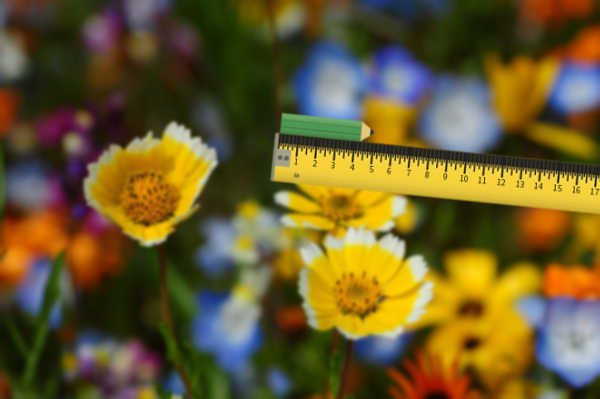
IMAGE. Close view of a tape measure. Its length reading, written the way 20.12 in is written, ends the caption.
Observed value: 5 in
